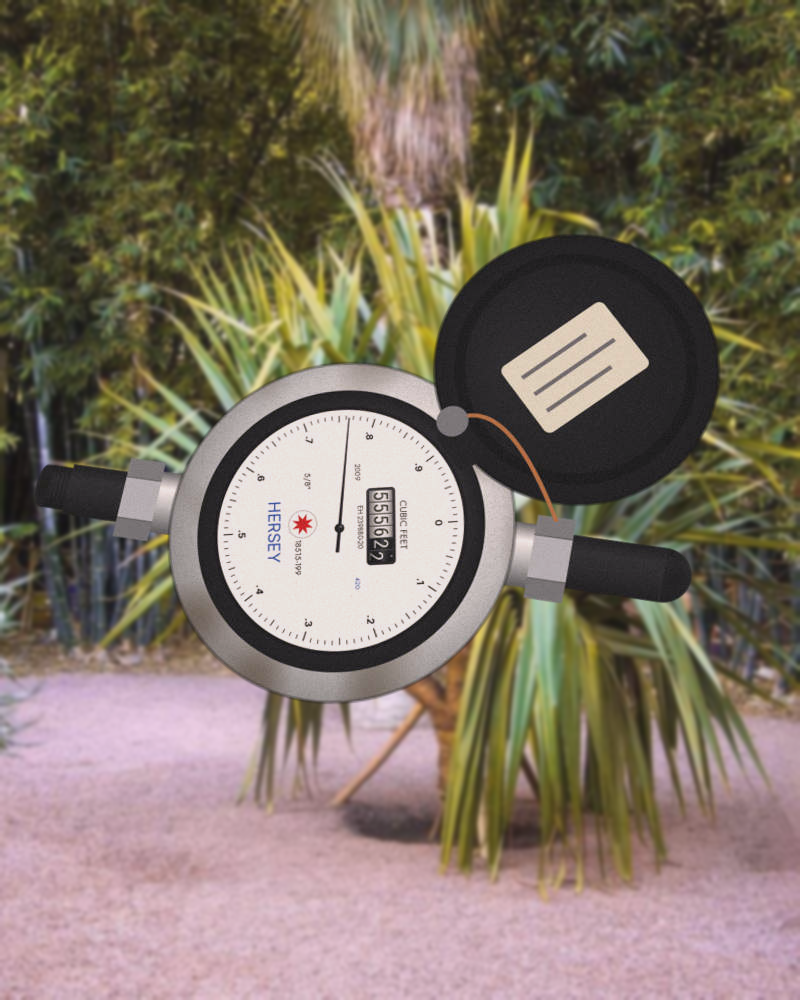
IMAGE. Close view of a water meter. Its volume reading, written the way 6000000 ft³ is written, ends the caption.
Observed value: 555621.76 ft³
